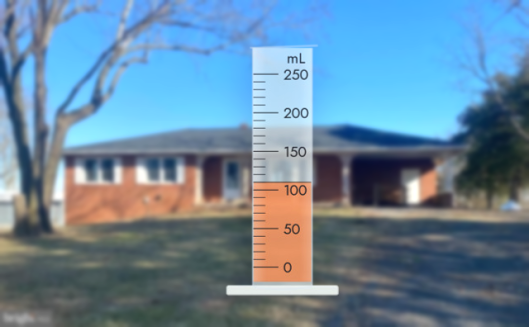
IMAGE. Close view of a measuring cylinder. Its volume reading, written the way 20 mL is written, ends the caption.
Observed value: 110 mL
